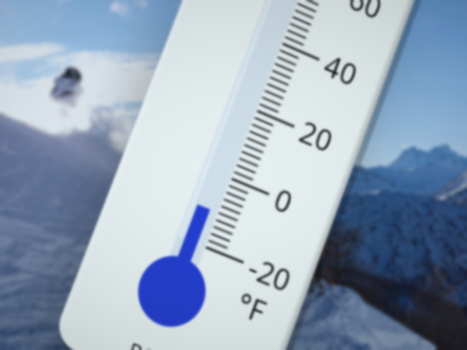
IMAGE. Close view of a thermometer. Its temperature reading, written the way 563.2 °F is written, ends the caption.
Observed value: -10 °F
